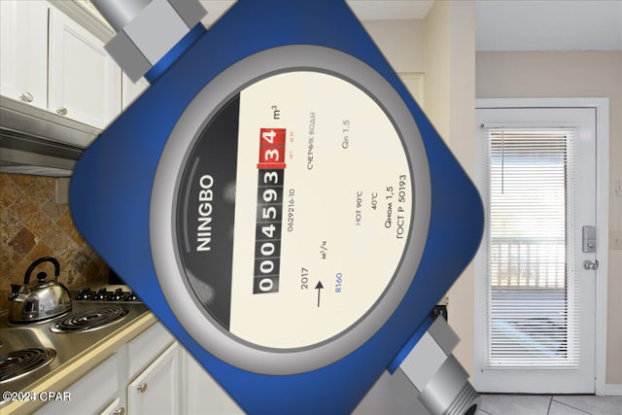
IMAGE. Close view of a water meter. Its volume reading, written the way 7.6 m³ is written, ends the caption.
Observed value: 4593.34 m³
